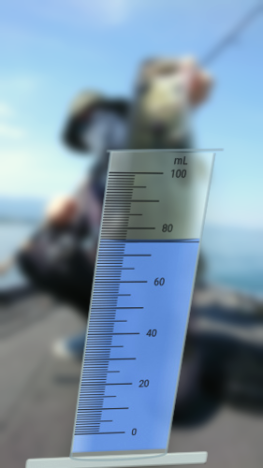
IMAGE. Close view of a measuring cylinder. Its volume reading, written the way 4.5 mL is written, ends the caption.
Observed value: 75 mL
